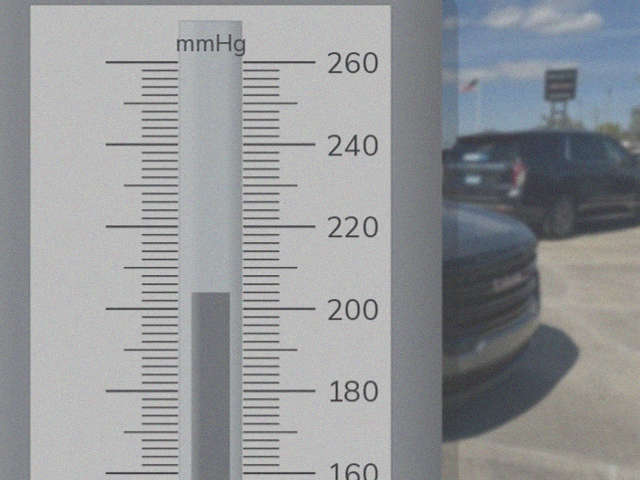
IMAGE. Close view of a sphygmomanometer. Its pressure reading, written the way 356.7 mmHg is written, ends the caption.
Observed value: 204 mmHg
